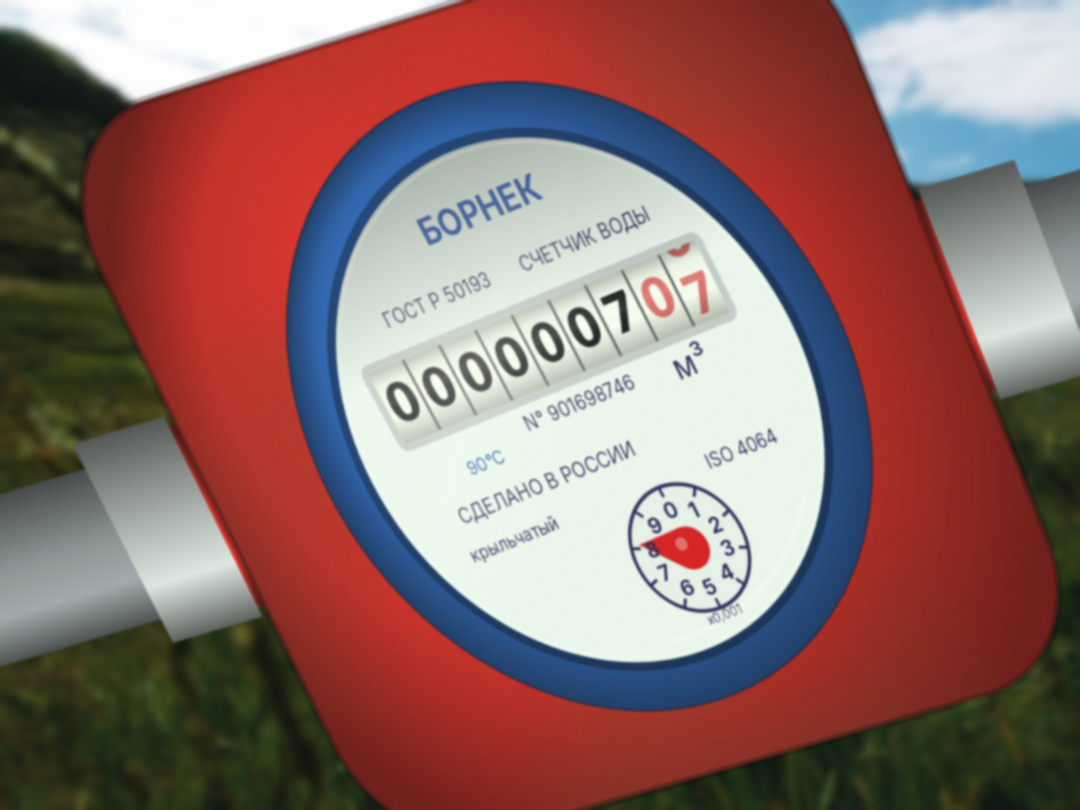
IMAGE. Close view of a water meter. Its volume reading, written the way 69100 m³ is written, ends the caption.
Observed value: 7.068 m³
